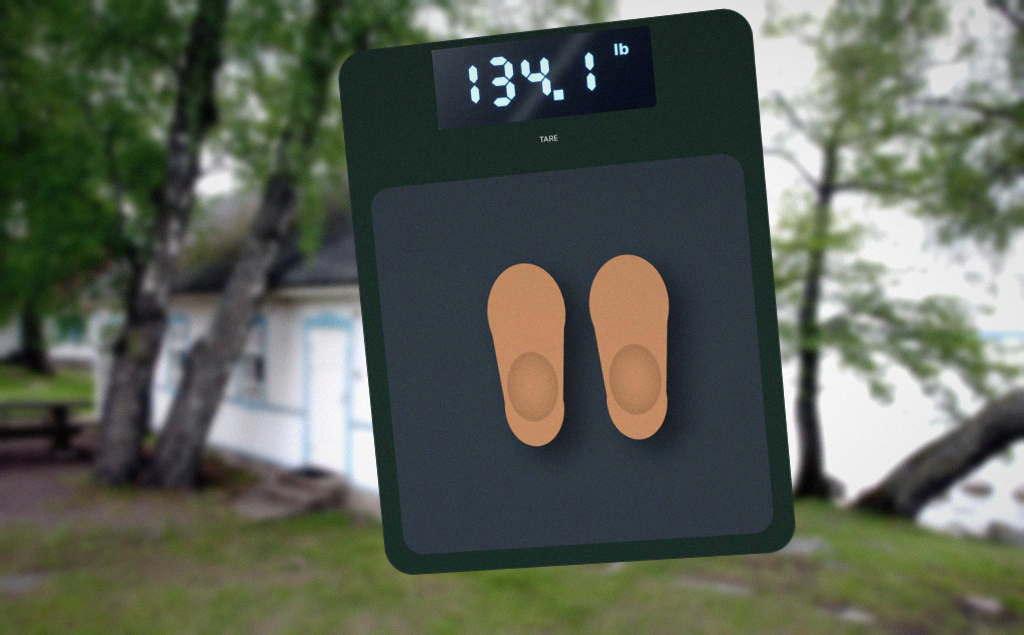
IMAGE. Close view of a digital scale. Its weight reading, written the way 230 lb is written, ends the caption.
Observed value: 134.1 lb
